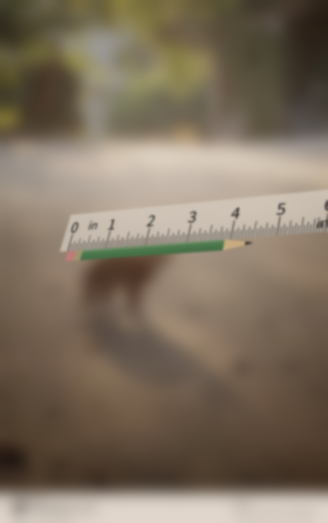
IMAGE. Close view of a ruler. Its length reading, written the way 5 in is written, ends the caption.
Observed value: 4.5 in
